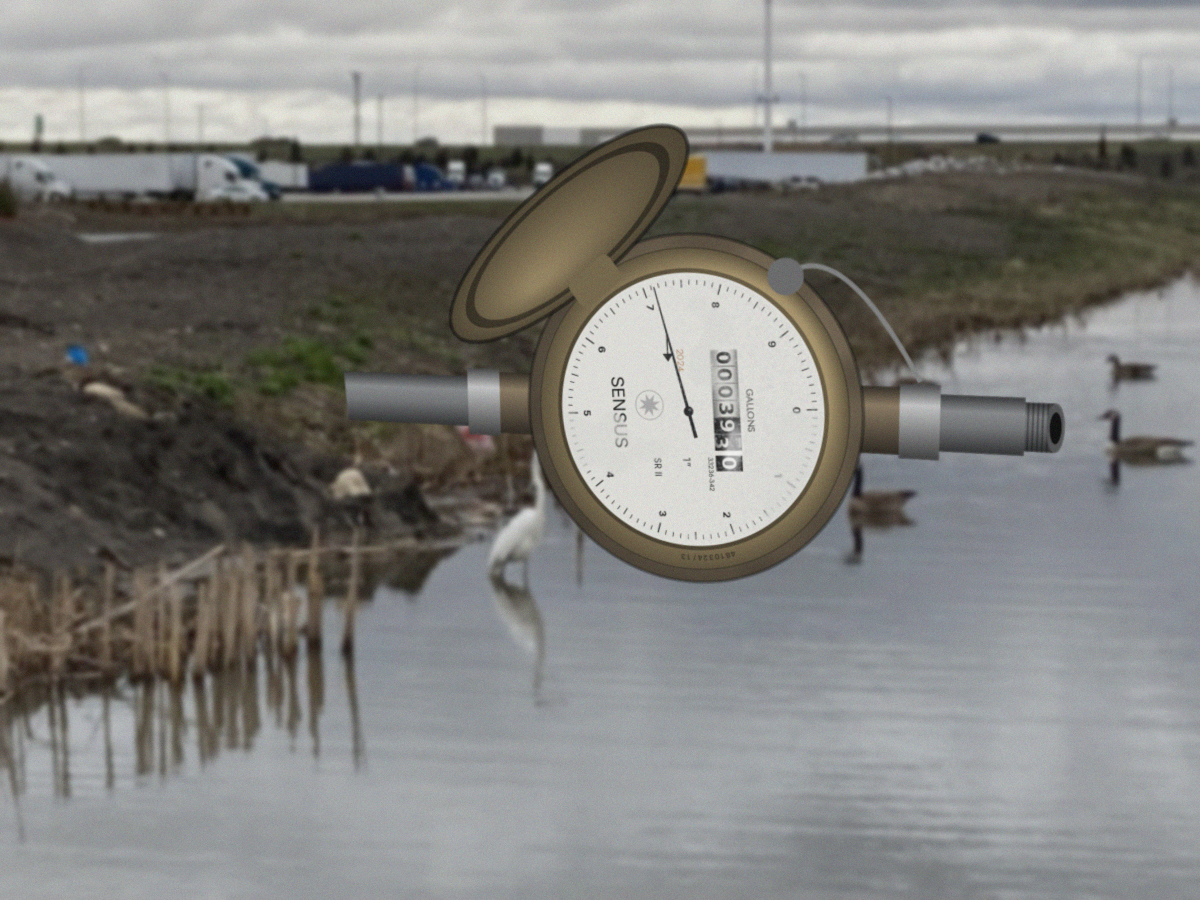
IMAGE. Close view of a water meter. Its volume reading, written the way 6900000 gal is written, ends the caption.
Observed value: 3927.1 gal
